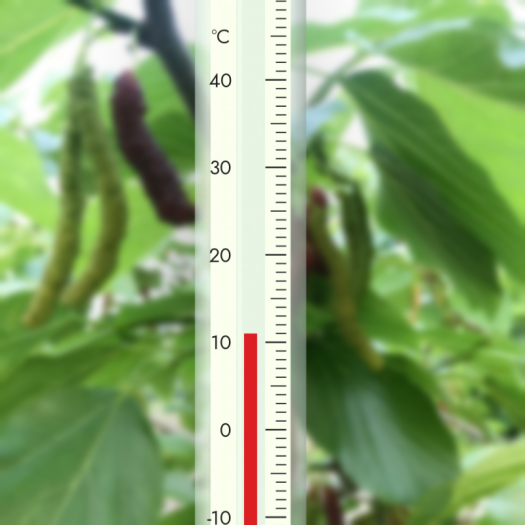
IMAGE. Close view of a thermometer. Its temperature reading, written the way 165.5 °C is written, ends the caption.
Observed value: 11 °C
